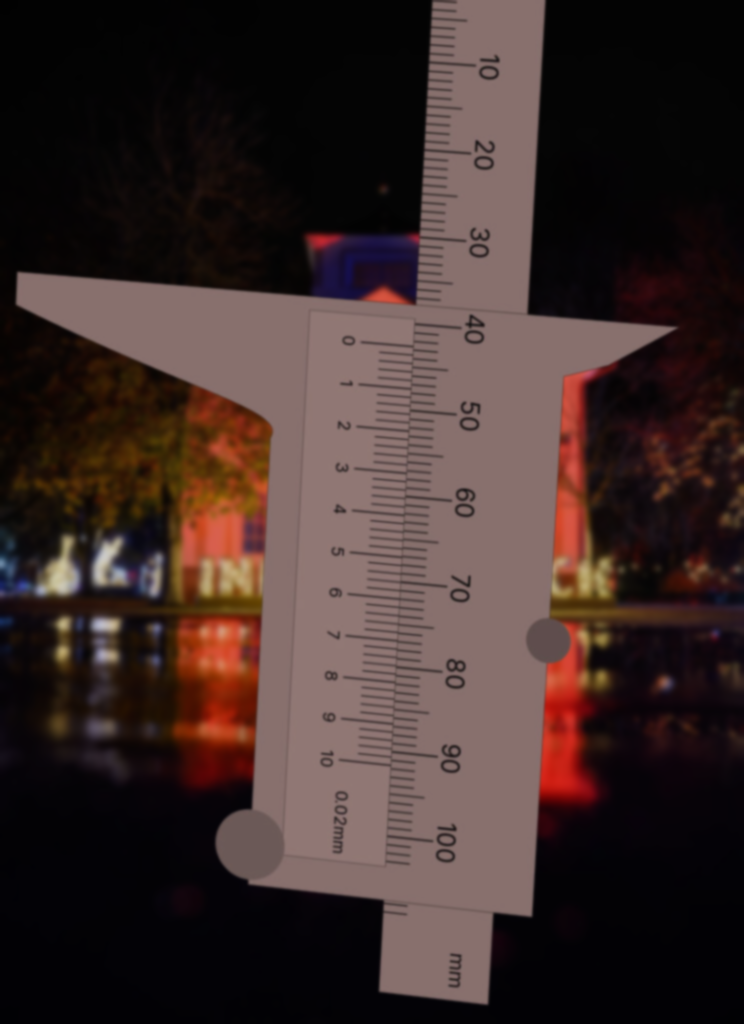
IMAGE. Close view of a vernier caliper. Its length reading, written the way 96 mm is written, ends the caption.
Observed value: 42.6 mm
